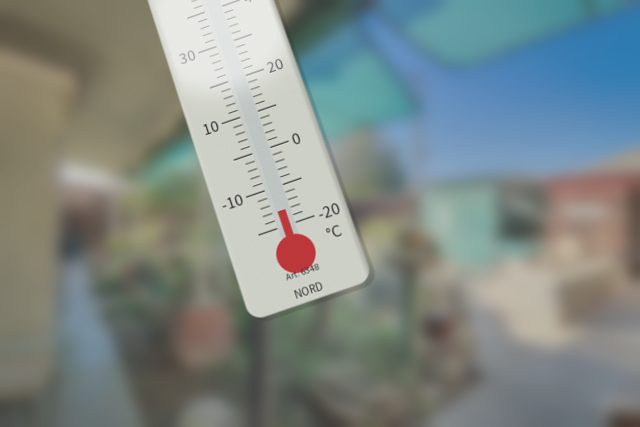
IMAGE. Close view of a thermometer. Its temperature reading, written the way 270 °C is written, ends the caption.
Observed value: -16 °C
